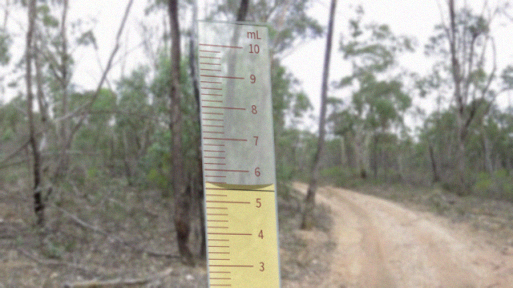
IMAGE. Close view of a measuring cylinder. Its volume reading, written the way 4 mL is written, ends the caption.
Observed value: 5.4 mL
